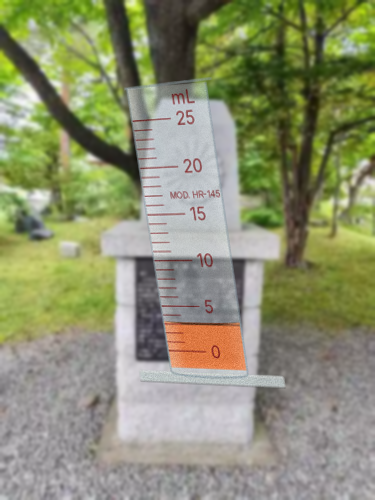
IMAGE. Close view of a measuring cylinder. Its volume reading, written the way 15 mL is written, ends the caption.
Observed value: 3 mL
